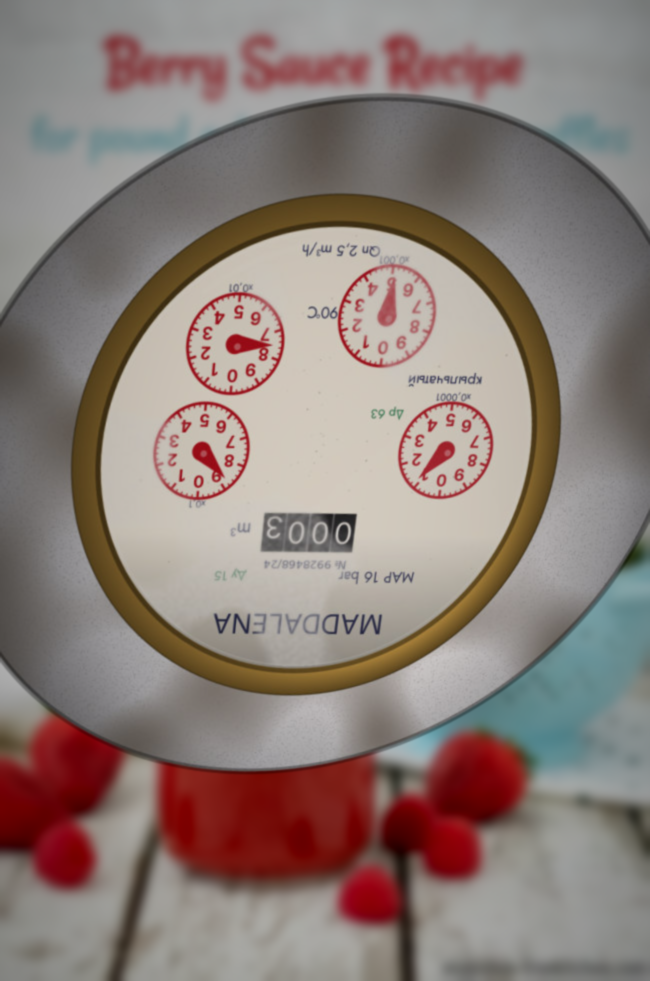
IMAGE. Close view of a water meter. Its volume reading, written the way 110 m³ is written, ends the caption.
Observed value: 2.8751 m³
